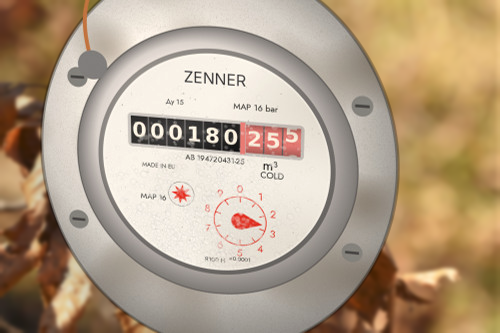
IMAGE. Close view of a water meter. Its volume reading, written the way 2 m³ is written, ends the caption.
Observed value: 180.2552 m³
